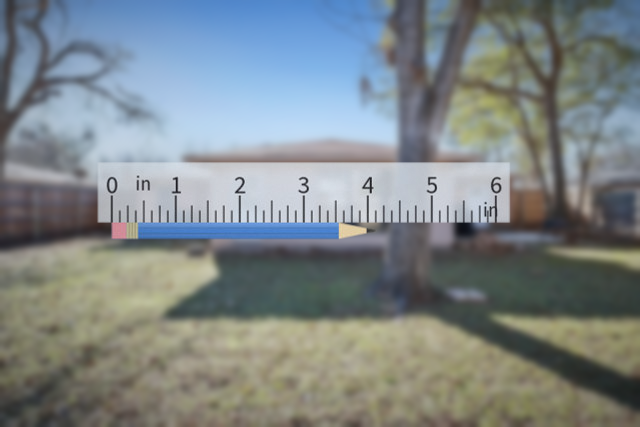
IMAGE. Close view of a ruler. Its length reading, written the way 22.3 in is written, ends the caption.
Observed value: 4.125 in
